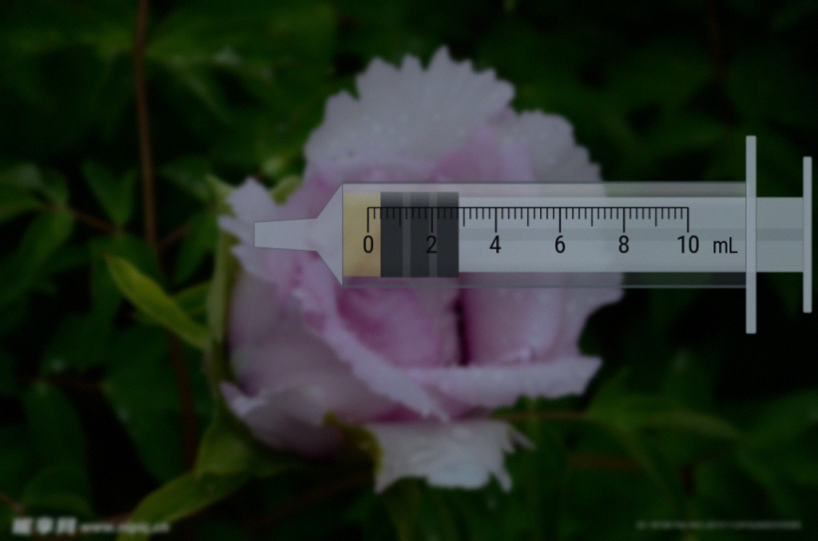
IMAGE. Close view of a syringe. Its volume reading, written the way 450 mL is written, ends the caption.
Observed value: 0.4 mL
